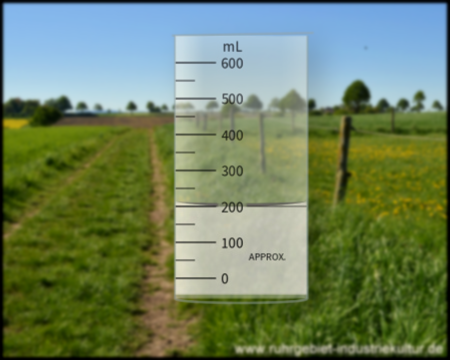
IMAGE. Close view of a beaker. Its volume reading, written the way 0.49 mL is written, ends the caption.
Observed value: 200 mL
